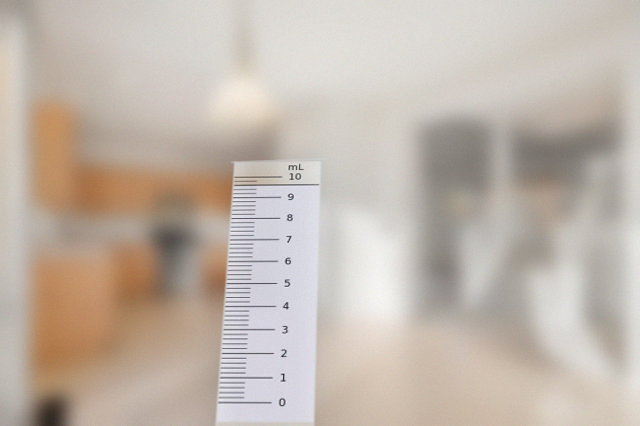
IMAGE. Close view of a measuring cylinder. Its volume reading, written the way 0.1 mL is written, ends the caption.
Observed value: 9.6 mL
